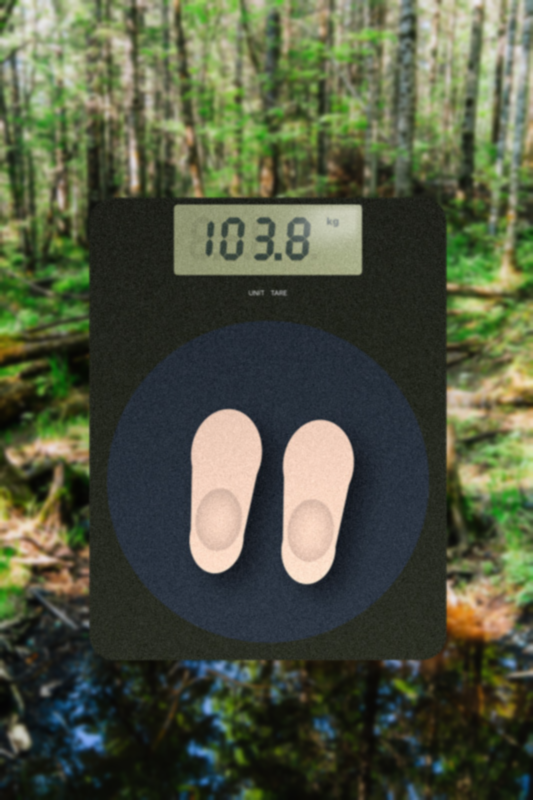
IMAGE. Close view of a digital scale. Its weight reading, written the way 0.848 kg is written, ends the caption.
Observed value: 103.8 kg
